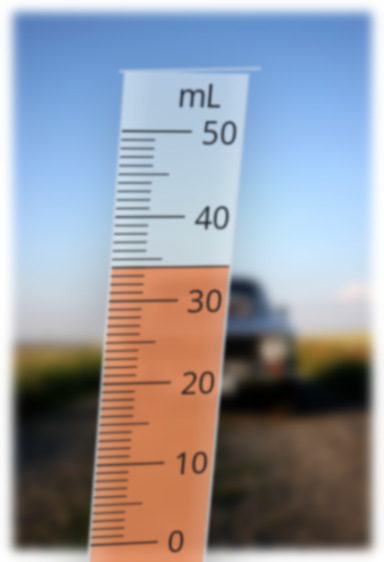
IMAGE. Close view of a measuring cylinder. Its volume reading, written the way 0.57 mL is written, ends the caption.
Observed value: 34 mL
